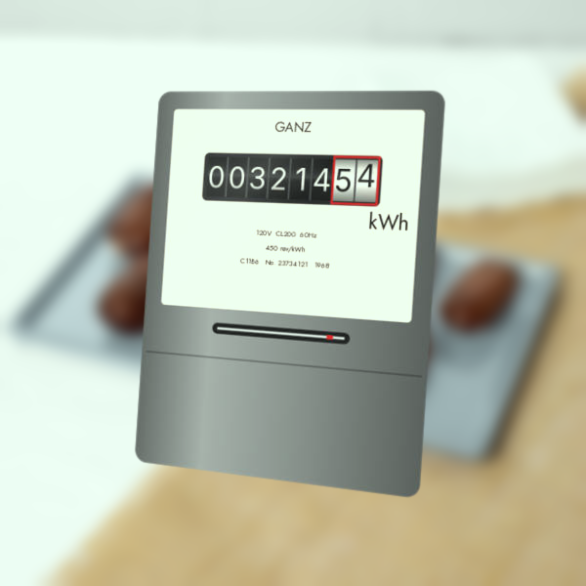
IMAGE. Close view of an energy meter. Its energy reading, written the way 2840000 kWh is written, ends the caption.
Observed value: 3214.54 kWh
